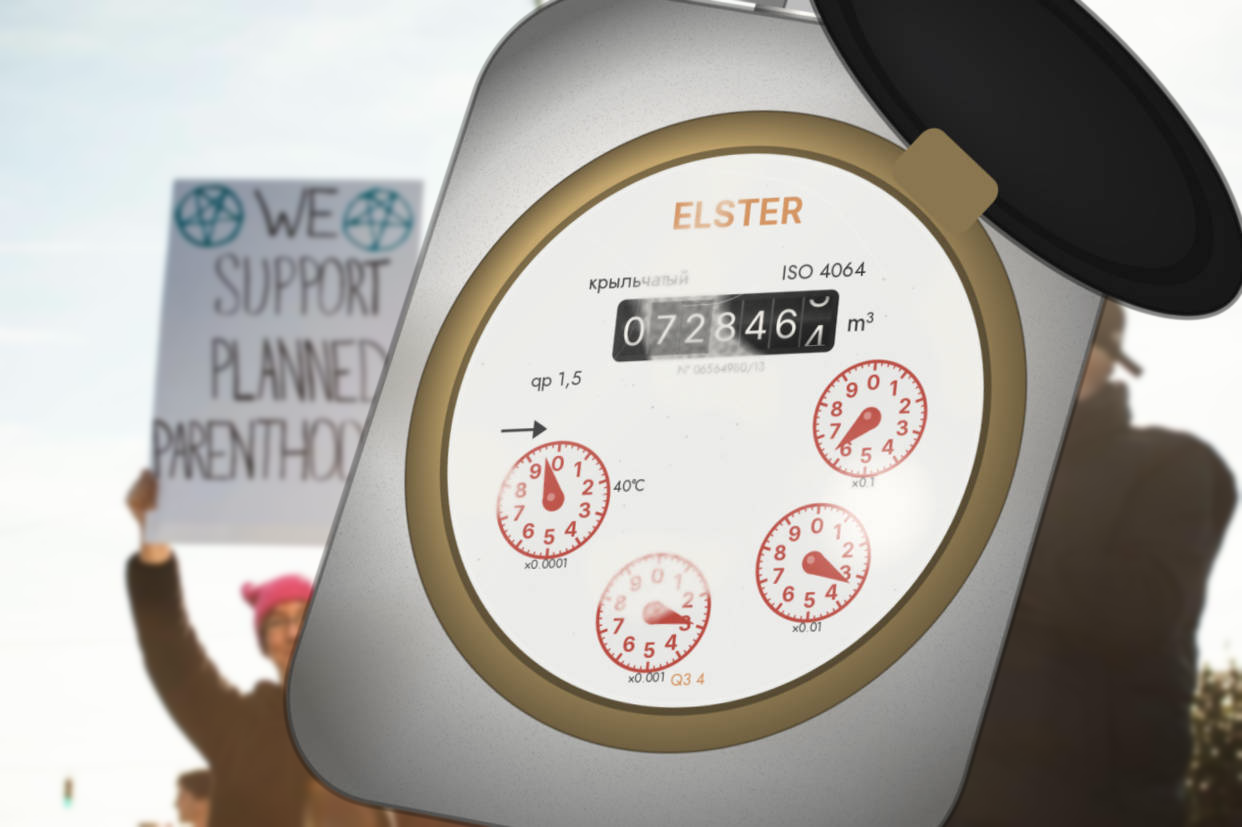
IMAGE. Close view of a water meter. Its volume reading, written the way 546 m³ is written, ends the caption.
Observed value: 728463.6329 m³
